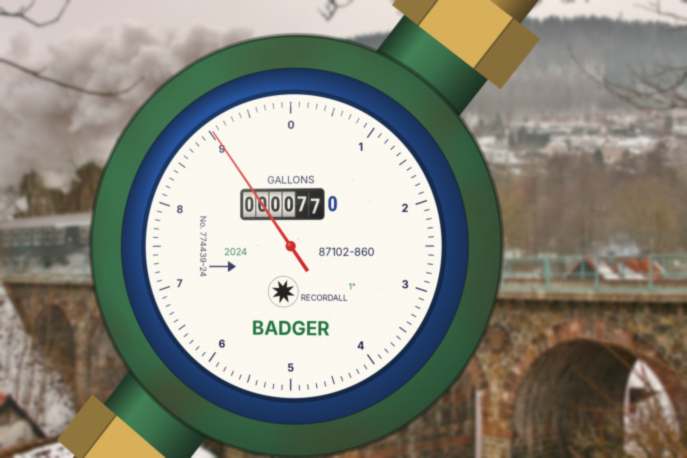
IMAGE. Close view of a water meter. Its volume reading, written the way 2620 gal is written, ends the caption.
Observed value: 769.0 gal
